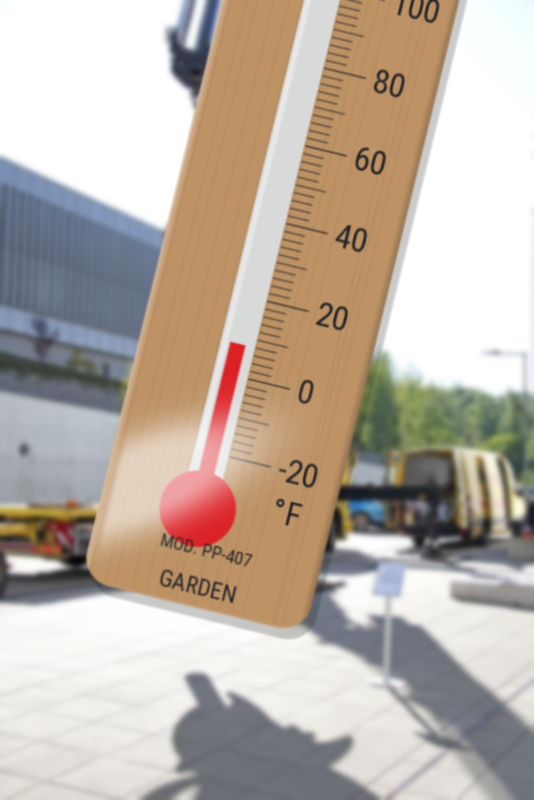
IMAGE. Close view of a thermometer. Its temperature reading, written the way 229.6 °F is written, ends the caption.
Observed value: 8 °F
